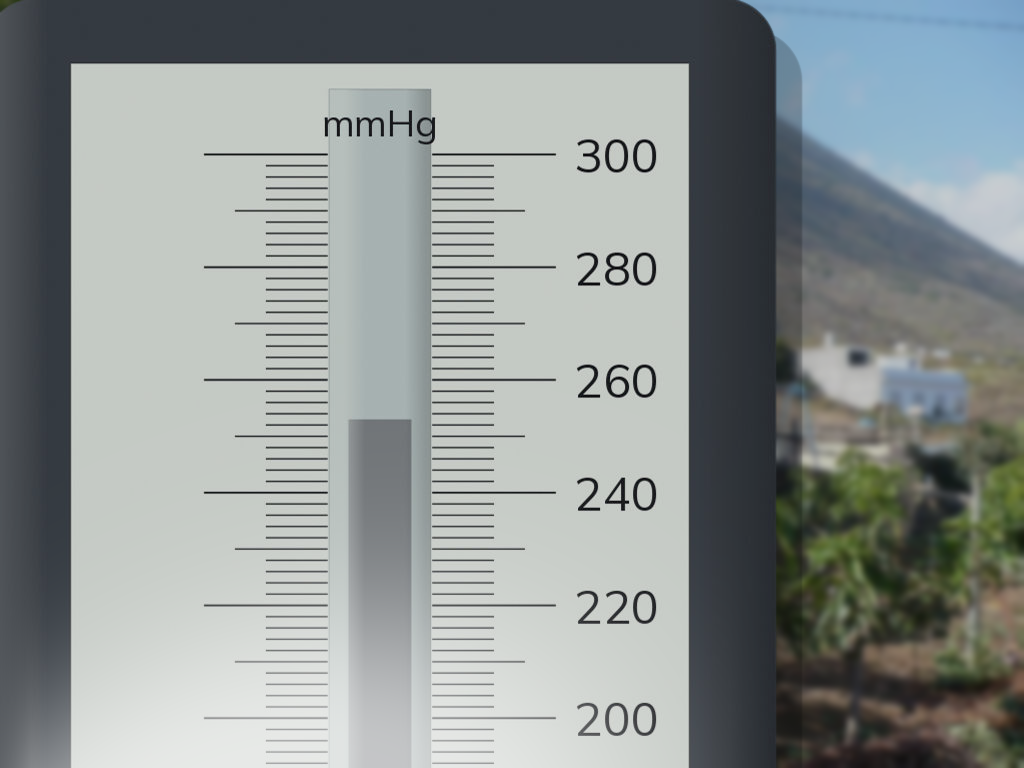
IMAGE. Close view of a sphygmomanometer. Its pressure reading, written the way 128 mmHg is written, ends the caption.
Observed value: 253 mmHg
